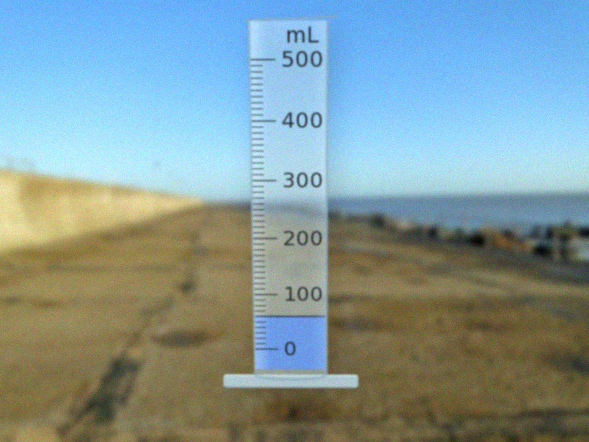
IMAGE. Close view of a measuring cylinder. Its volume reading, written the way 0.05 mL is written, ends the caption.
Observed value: 60 mL
